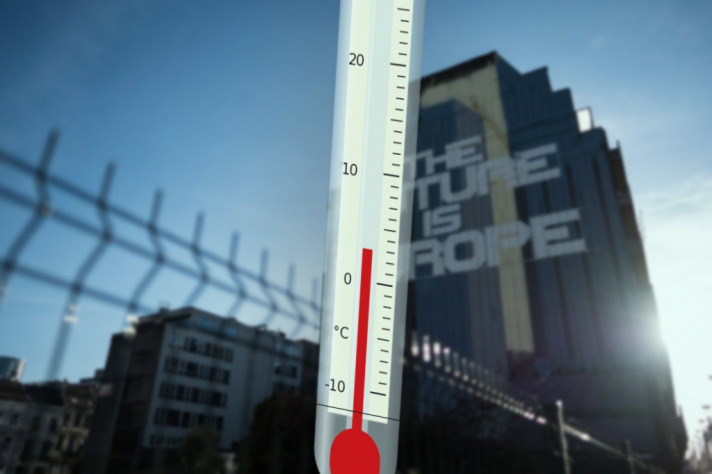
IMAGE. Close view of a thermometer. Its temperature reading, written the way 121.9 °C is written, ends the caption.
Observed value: 3 °C
